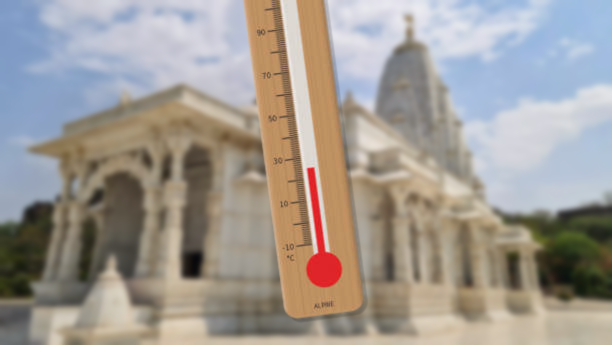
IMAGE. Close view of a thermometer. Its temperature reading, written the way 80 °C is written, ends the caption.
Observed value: 25 °C
